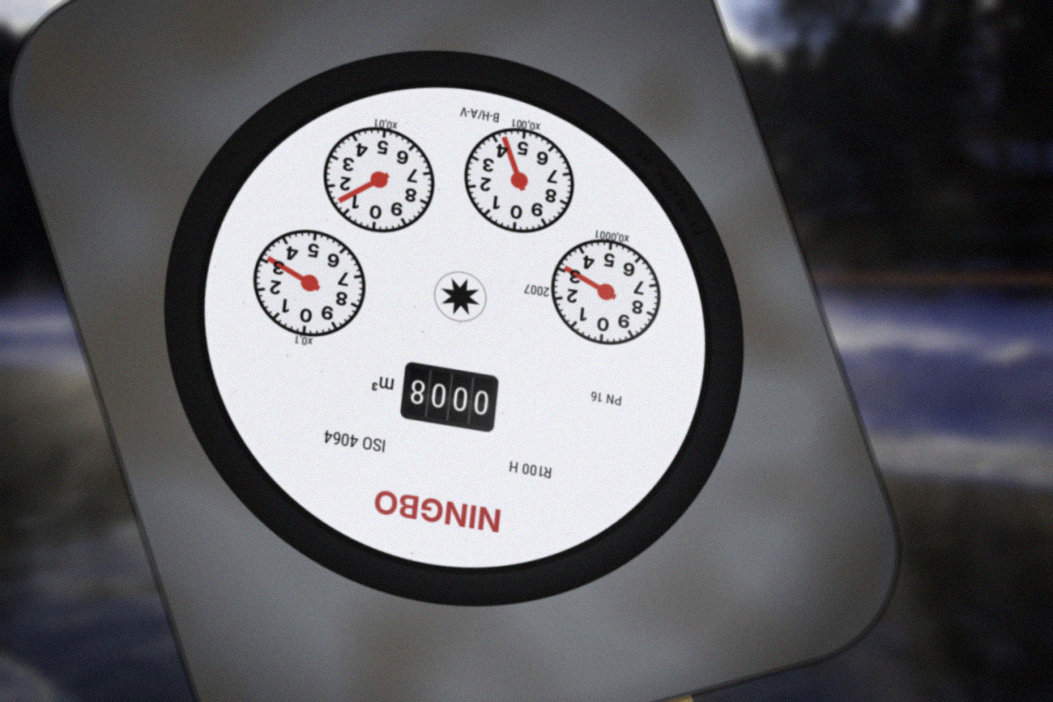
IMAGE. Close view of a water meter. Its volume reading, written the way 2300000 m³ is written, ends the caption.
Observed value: 8.3143 m³
